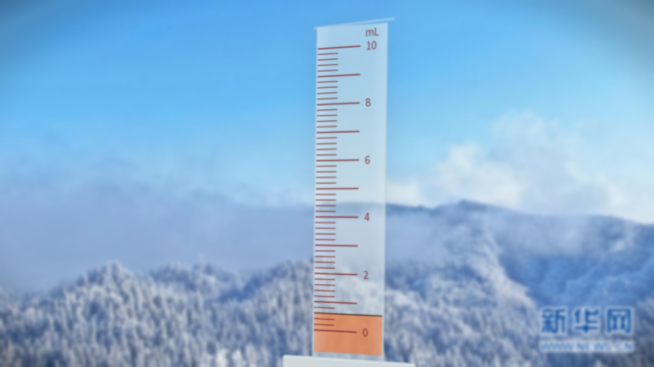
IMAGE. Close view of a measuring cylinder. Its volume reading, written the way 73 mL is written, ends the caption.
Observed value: 0.6 mL
